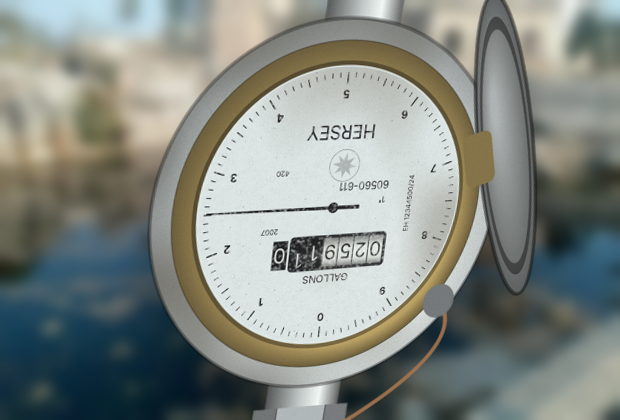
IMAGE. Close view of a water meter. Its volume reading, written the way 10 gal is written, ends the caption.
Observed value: 259112.5 gal
